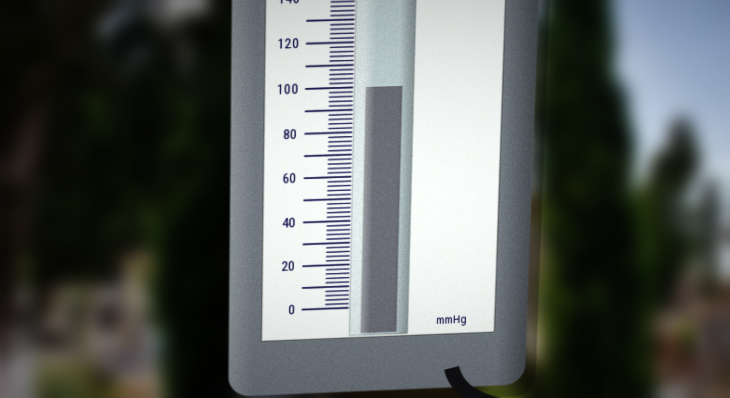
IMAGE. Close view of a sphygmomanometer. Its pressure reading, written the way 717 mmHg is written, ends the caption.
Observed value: 100 mmHg
